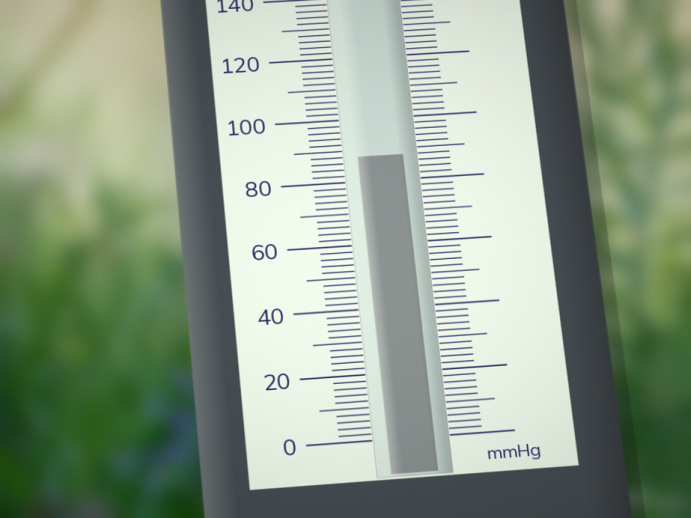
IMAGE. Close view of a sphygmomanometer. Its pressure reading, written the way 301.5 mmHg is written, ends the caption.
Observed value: 88 mmHg
